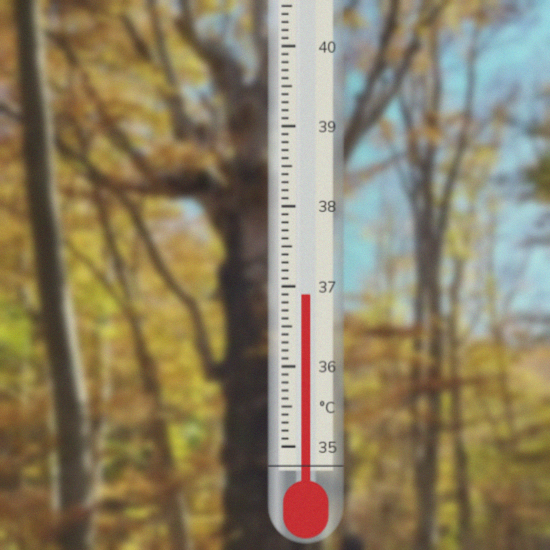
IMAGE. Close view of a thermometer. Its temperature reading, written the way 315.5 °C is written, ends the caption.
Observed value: 36.9 °C
